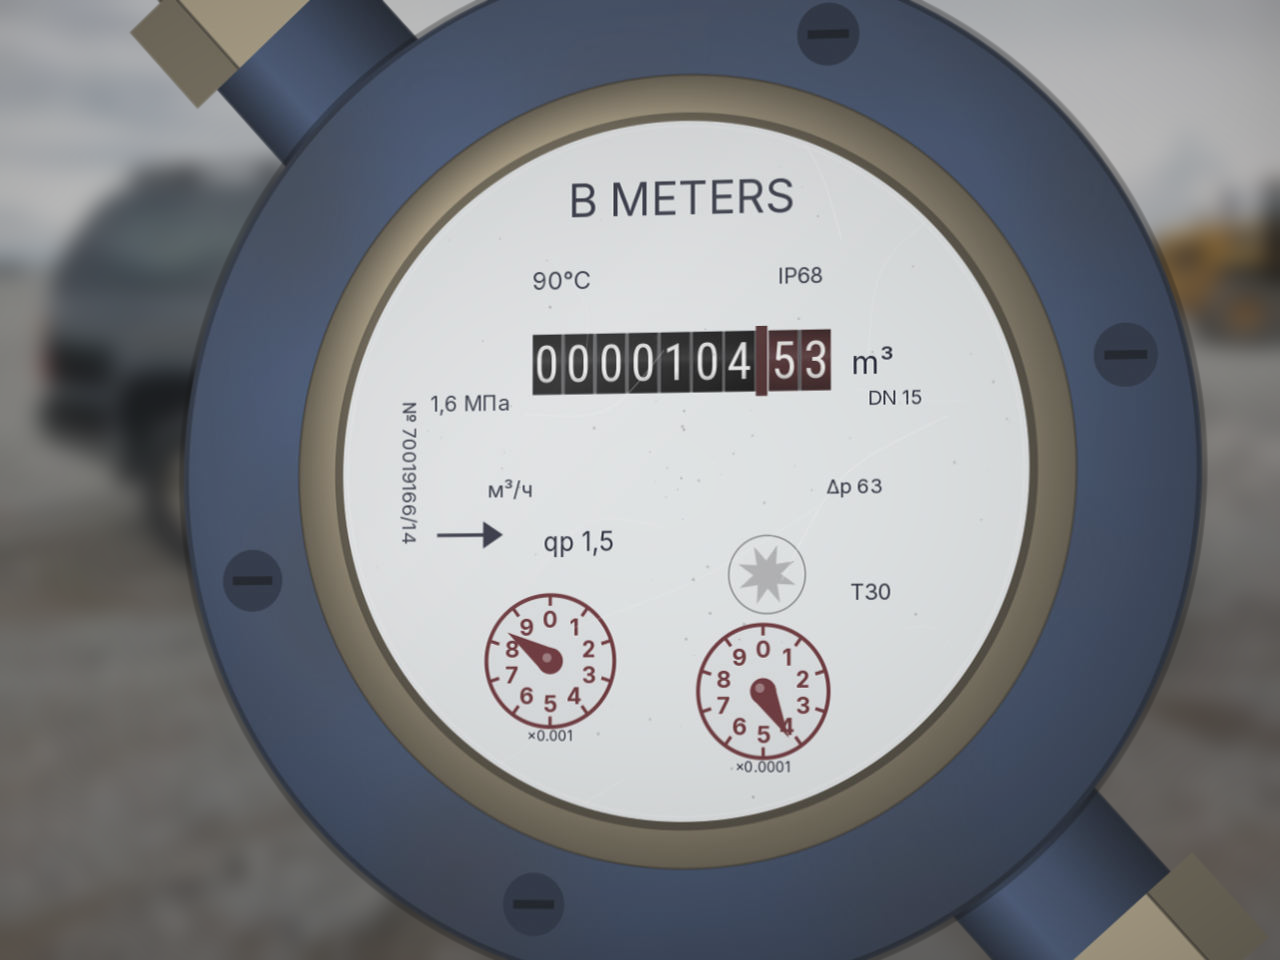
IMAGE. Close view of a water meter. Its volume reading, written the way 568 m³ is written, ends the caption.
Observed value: 104.5384 m³
